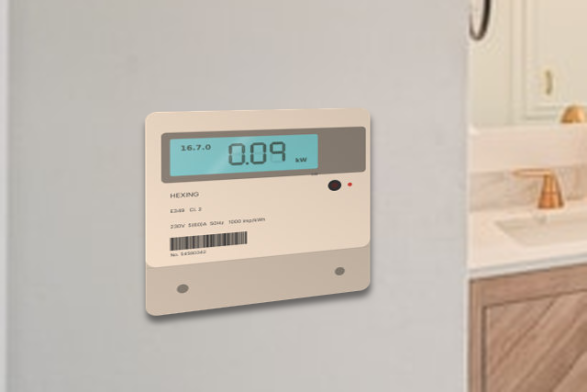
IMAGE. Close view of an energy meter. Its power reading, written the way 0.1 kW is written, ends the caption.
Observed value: 0.09 kW
